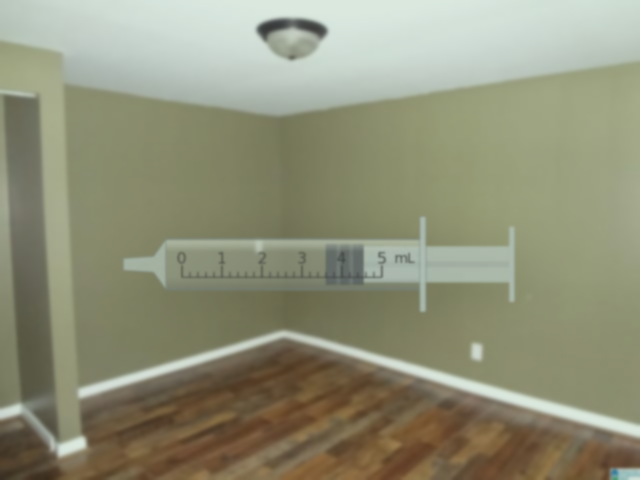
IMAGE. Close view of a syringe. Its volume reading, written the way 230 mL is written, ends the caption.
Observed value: 3.6 mL
